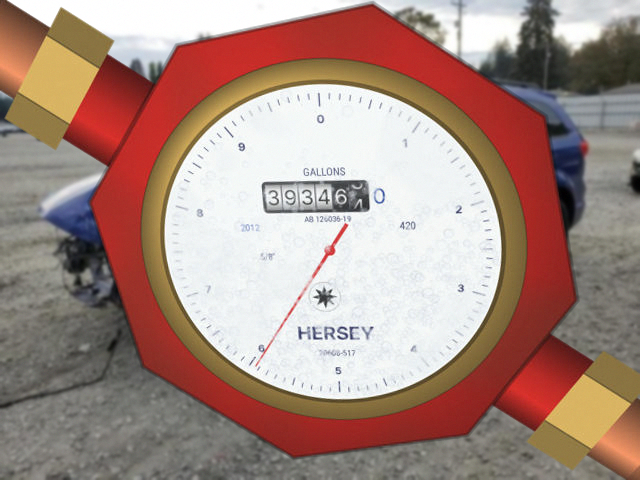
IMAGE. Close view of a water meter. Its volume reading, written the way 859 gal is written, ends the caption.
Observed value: 3934635.9 gal
